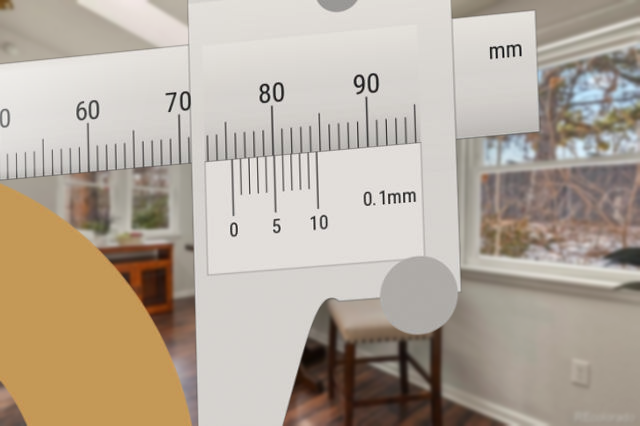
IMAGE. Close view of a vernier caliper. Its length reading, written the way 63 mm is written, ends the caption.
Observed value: 75.6 mm
